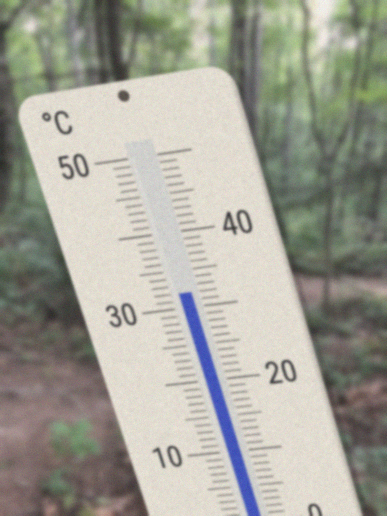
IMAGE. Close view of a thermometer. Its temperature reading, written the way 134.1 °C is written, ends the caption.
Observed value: 32 °C
